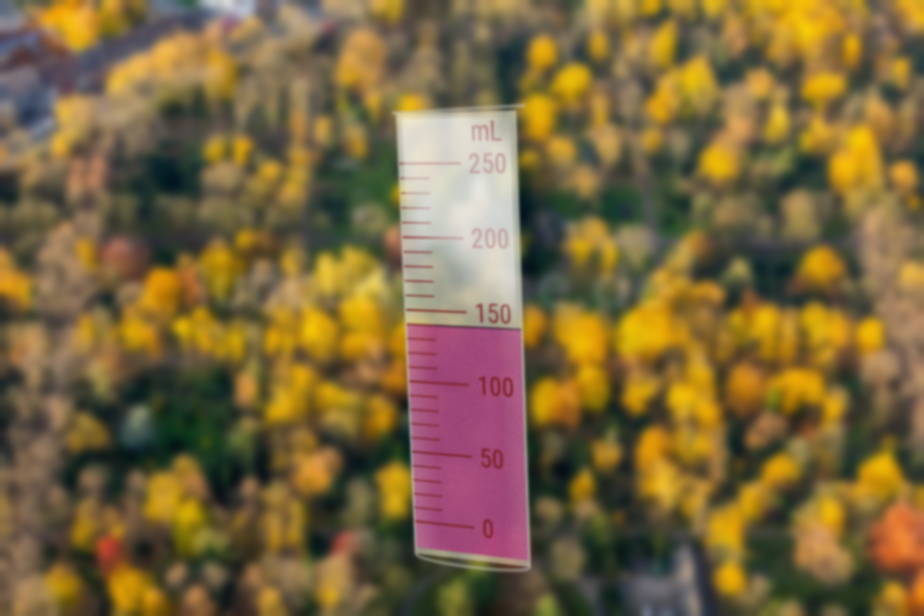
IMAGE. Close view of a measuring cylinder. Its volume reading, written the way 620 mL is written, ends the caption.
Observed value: 140 mL
